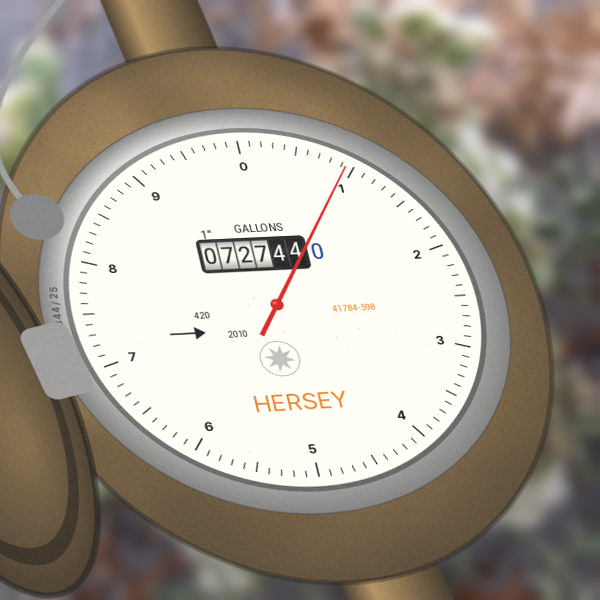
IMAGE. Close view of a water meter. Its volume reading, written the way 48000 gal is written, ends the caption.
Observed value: 727440.9 gal
